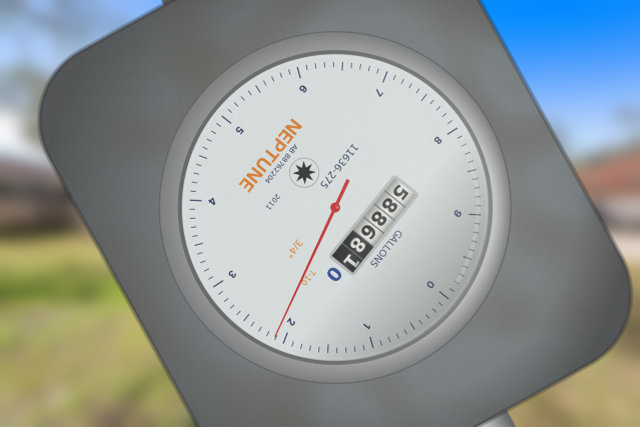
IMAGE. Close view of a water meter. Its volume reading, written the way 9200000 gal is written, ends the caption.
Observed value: 5886812.1 gal
